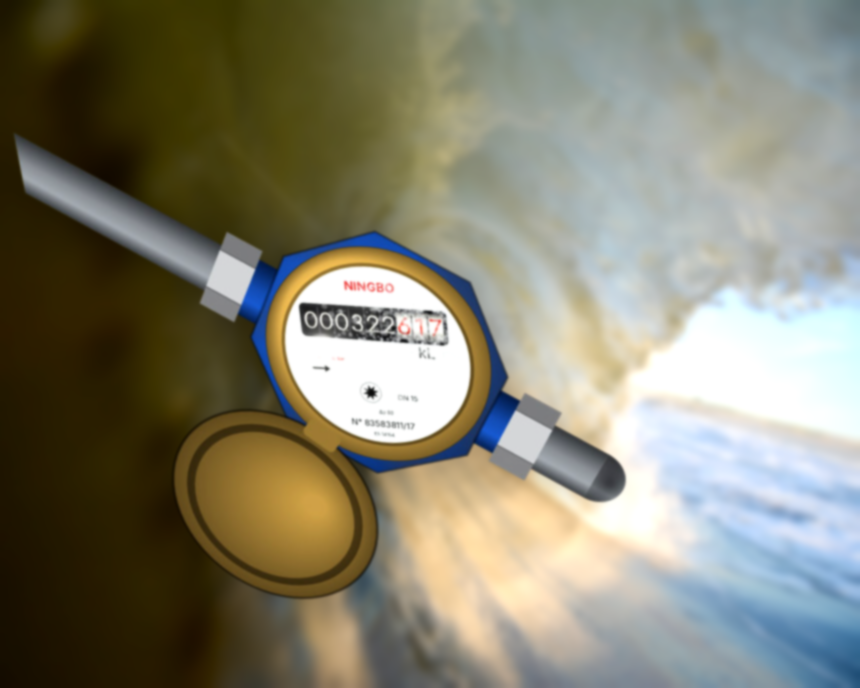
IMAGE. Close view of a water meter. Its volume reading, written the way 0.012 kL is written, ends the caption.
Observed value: 322.617 kL
